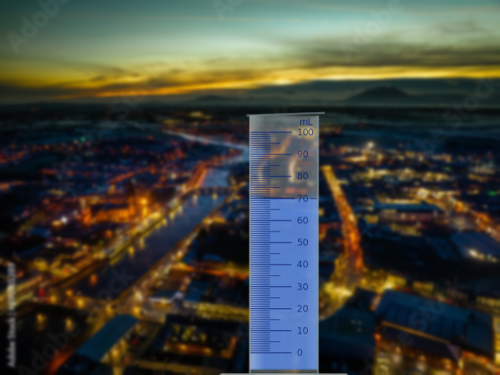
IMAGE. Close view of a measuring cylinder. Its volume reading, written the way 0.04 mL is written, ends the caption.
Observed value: 70 mL
